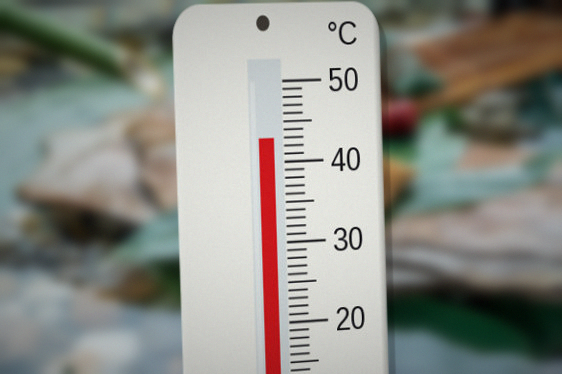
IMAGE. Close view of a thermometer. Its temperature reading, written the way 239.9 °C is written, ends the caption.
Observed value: 43 °C
